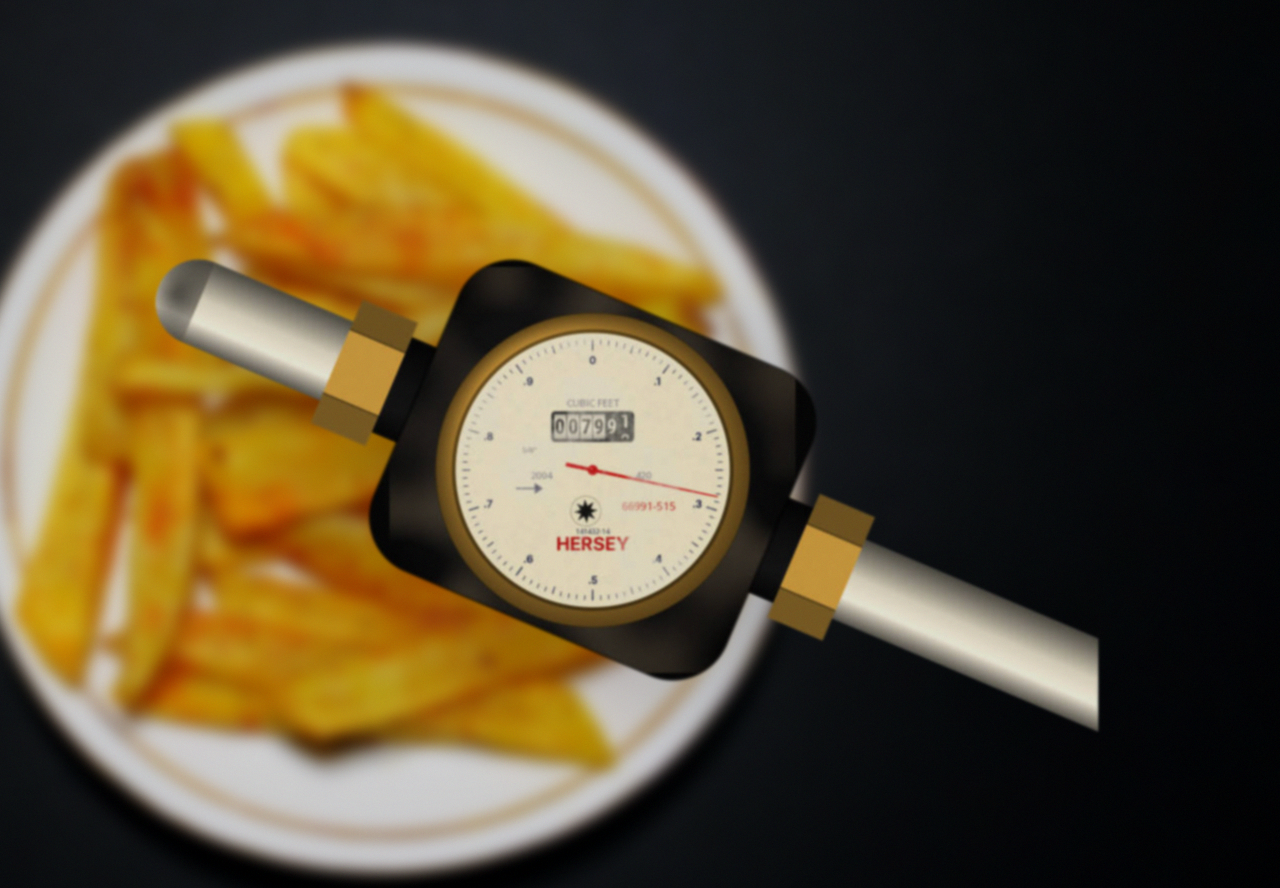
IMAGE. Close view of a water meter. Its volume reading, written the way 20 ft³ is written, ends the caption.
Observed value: 7991.28 ft³
